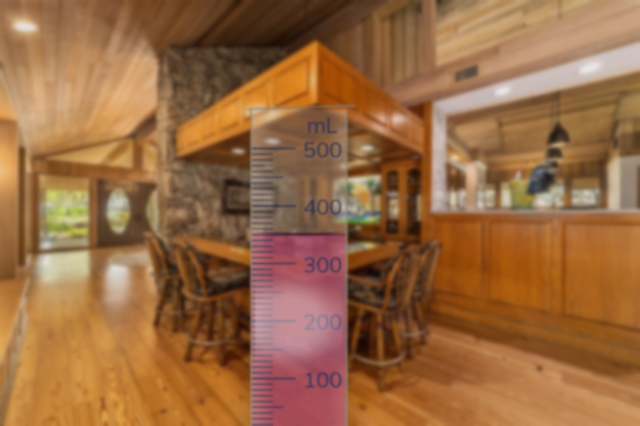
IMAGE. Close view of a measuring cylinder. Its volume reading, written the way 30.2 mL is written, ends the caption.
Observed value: 350 mL
